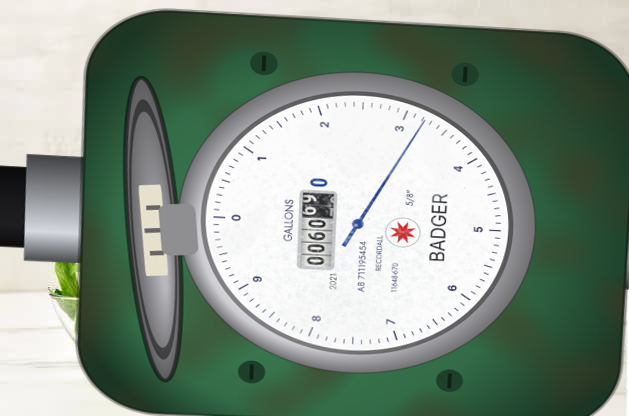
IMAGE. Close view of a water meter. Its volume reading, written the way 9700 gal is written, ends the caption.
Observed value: 60693.2 gal
